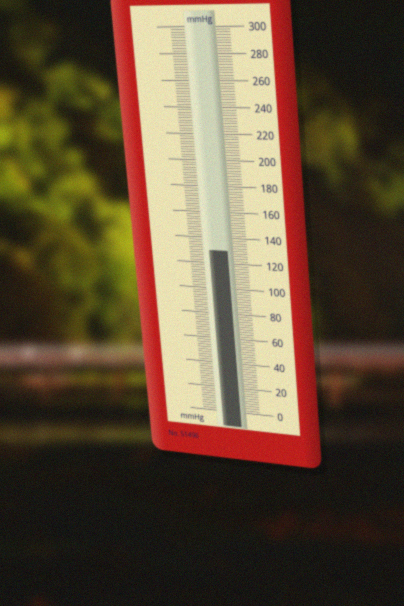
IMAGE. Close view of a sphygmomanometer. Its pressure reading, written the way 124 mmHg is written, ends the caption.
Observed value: 130 mmHg
